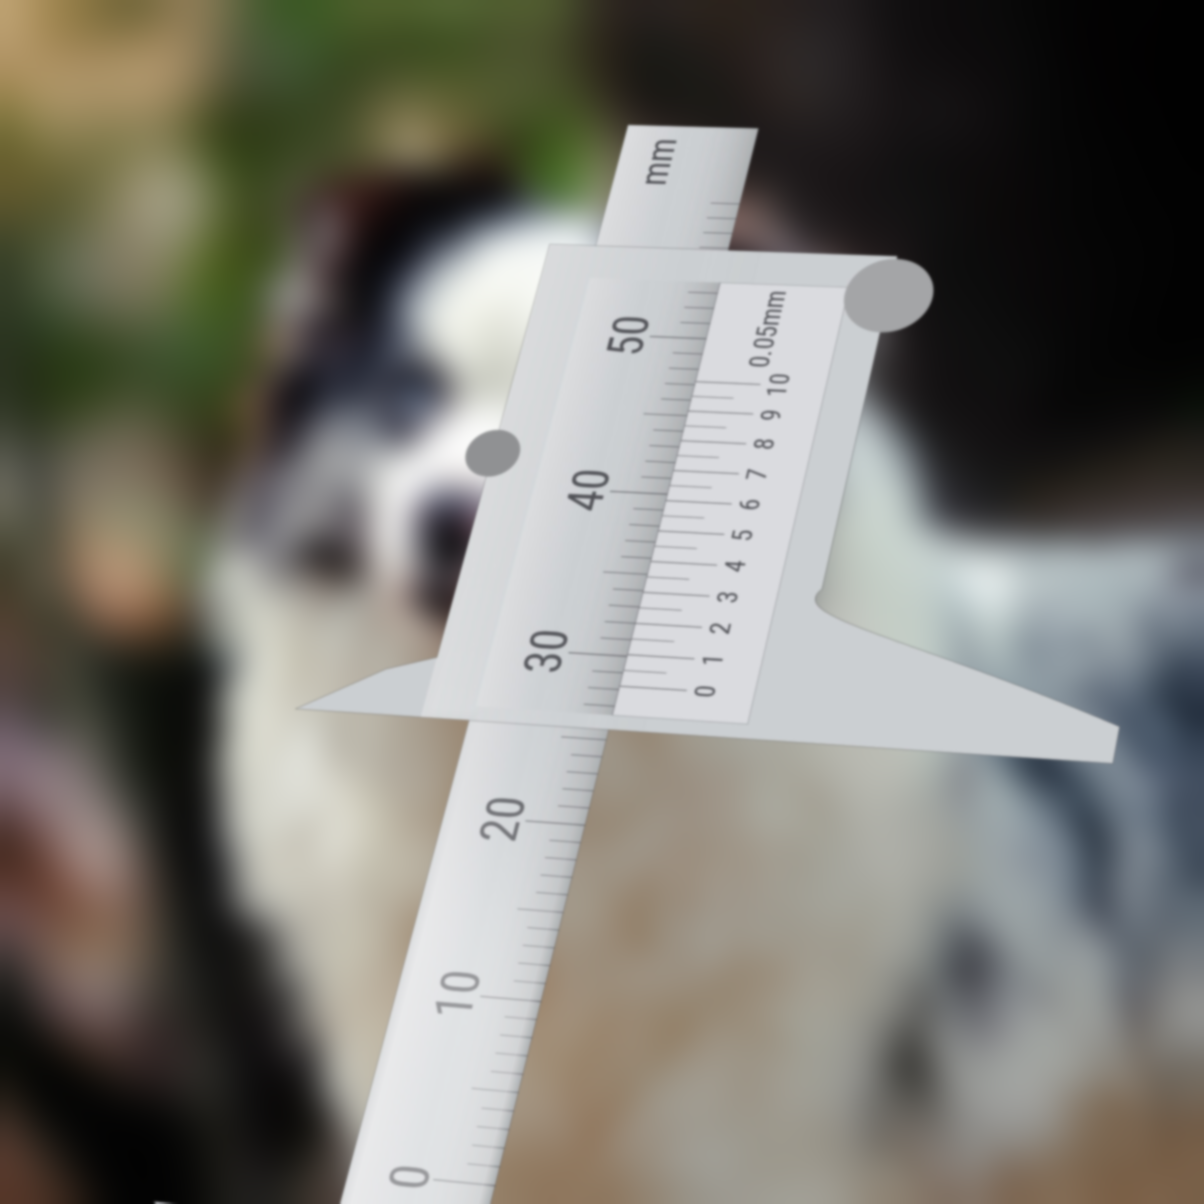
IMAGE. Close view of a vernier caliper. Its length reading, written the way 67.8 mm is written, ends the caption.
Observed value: 28.2 mm
